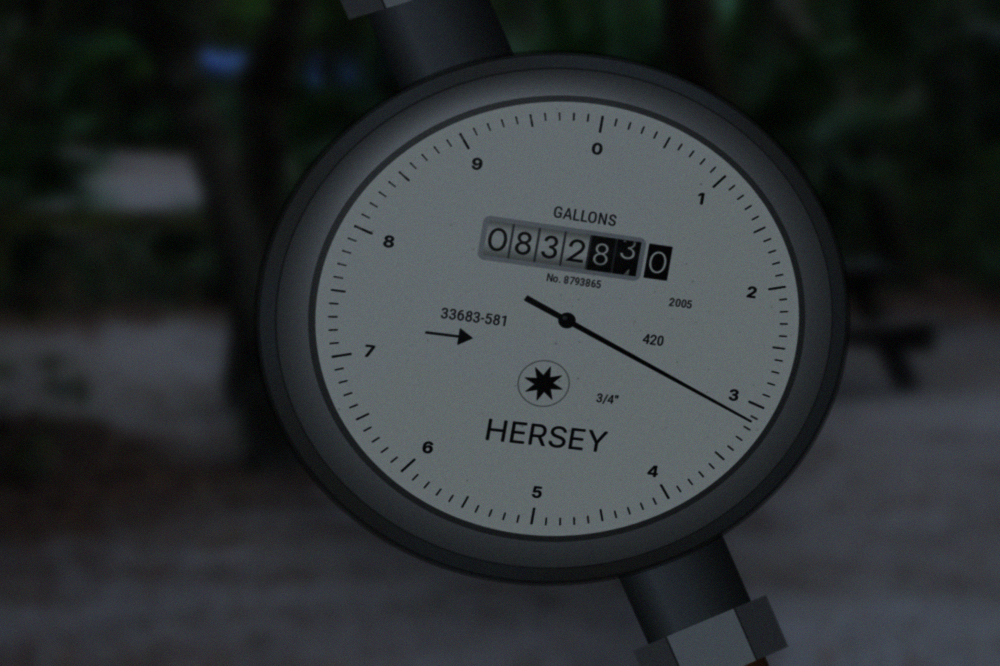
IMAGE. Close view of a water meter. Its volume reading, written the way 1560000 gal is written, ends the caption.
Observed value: 832833.1 gal
